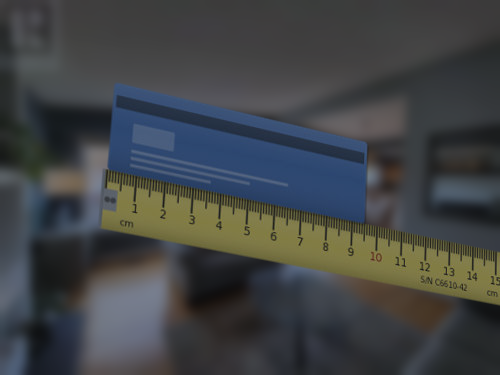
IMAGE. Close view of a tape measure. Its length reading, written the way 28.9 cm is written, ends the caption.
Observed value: 9.5 cm
